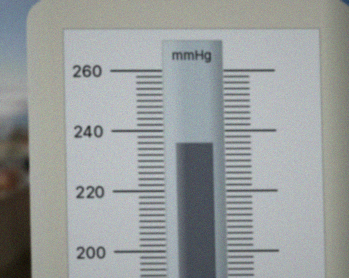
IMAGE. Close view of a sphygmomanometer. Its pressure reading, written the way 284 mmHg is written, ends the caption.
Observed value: 236 mmHg
